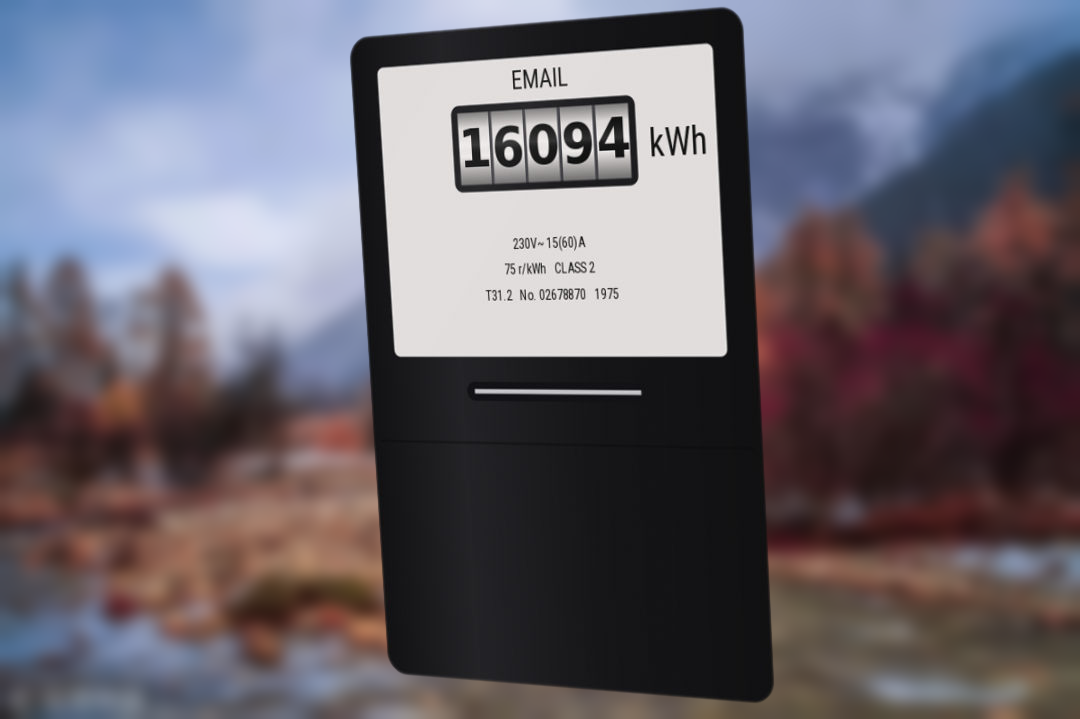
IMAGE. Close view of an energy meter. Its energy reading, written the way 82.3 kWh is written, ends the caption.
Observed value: 16094 kWh
